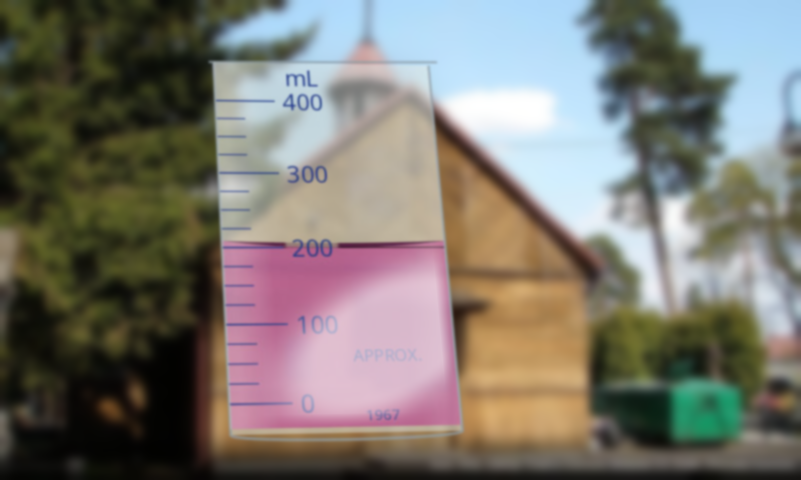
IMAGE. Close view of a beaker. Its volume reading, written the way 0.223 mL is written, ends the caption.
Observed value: 200 mL
